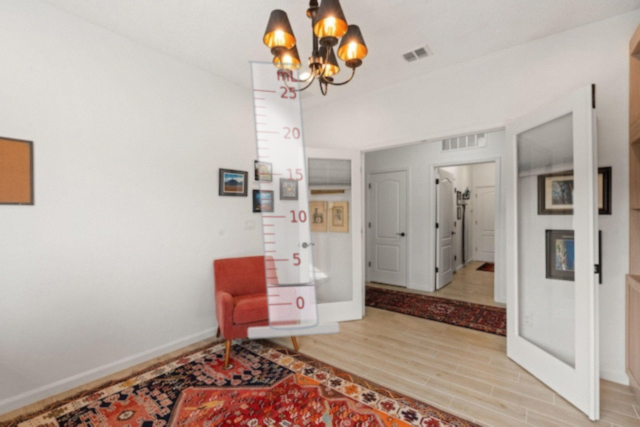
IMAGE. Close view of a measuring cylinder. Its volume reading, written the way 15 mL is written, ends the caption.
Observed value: 2 mL
